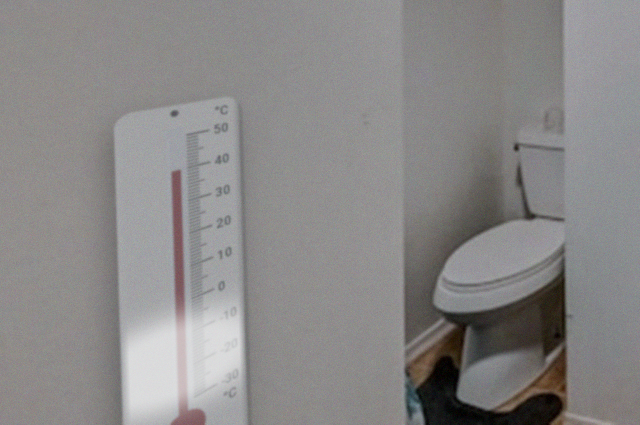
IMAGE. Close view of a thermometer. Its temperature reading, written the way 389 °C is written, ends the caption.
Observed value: 40 °C
